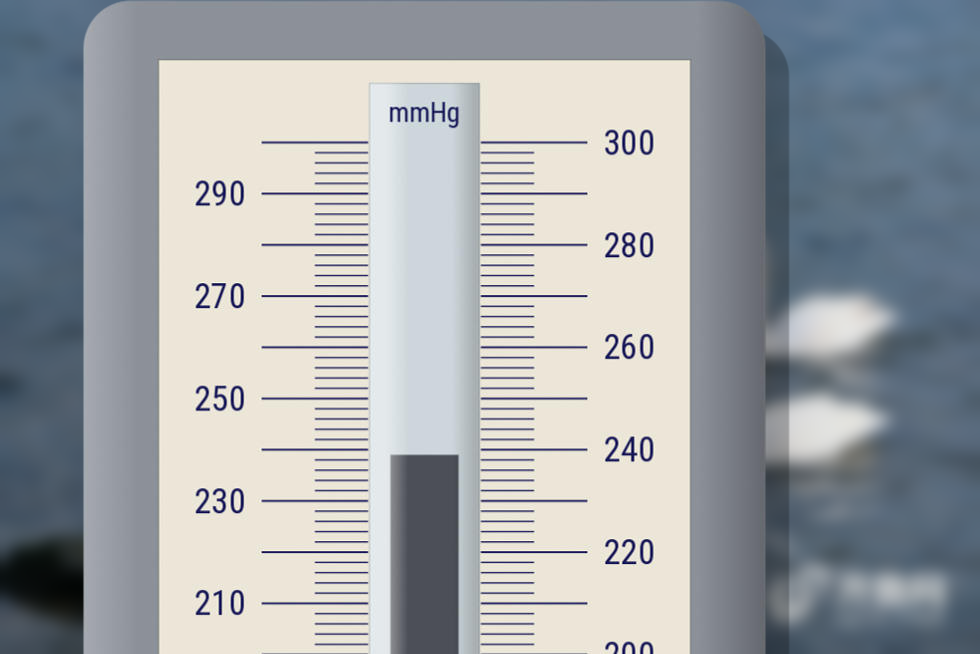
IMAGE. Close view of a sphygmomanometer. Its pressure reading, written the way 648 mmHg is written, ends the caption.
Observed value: 239 mmHg
